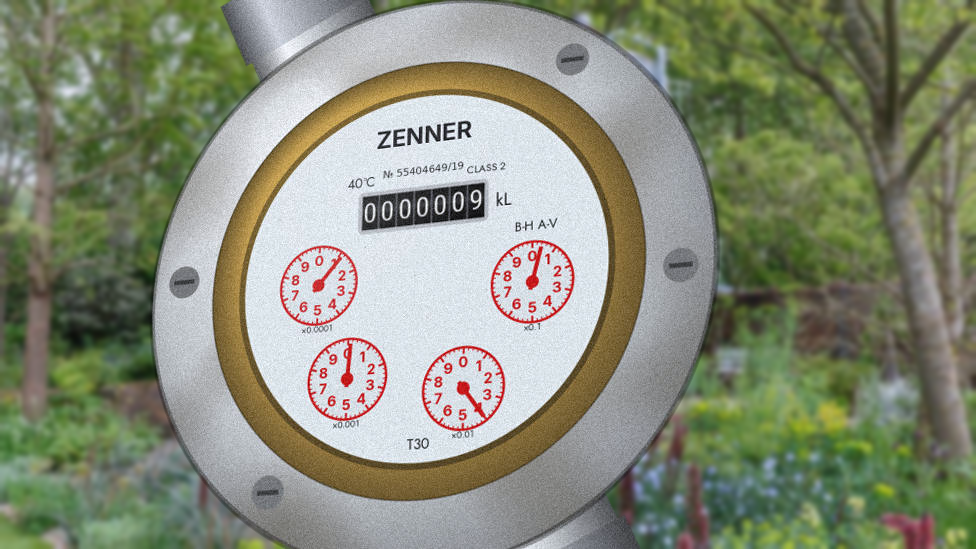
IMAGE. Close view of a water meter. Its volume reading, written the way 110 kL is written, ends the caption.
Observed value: 9.0401 kL
